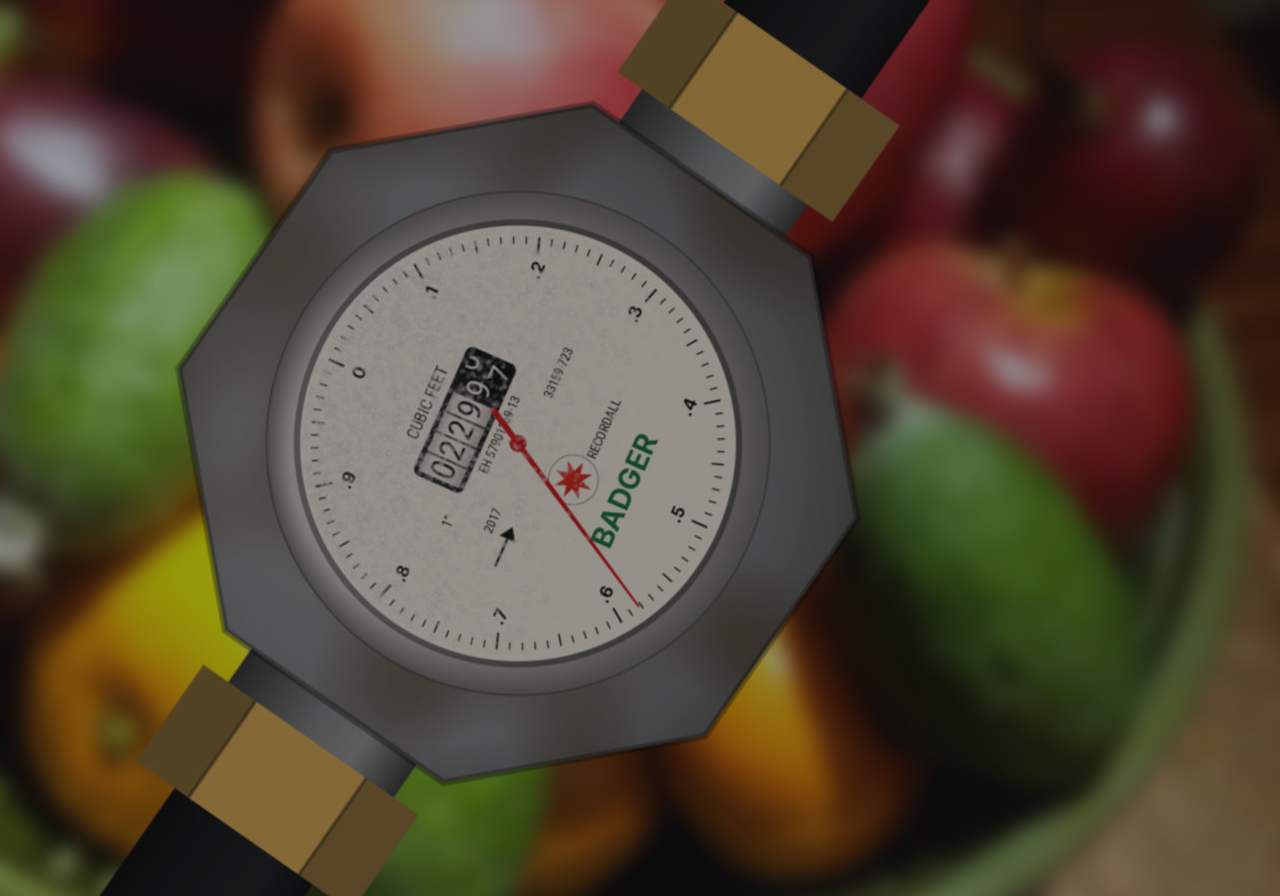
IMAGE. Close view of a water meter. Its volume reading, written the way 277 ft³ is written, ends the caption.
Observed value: 22996.58 ft³
